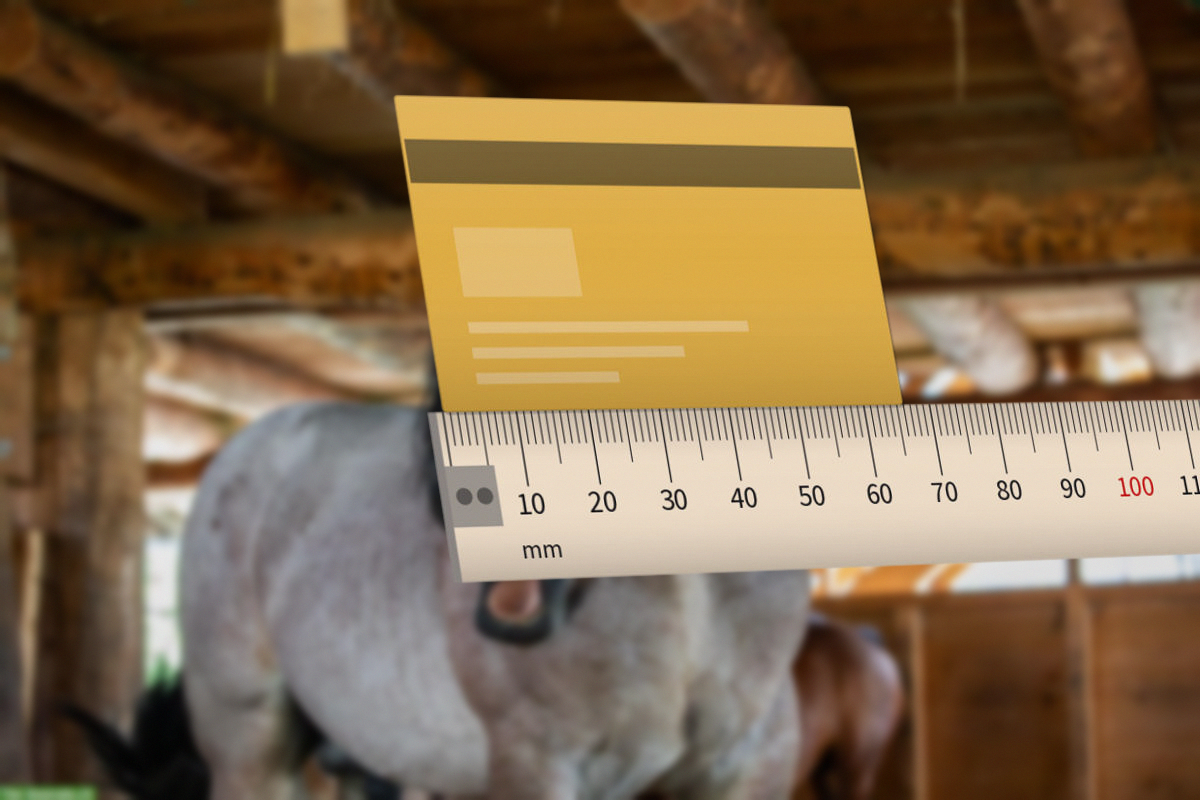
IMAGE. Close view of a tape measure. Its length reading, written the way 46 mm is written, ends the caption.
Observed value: 66 mm
